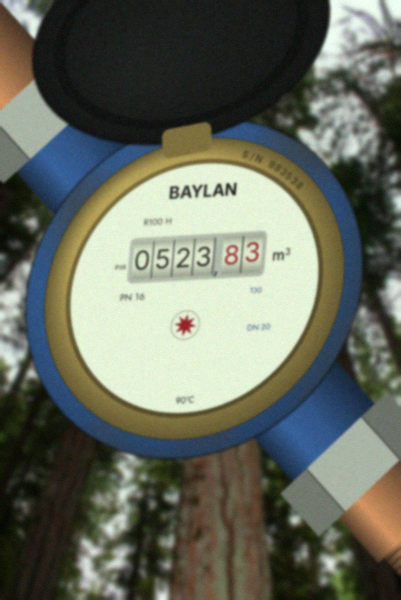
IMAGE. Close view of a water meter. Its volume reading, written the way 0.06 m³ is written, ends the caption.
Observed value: 523.83 m³
